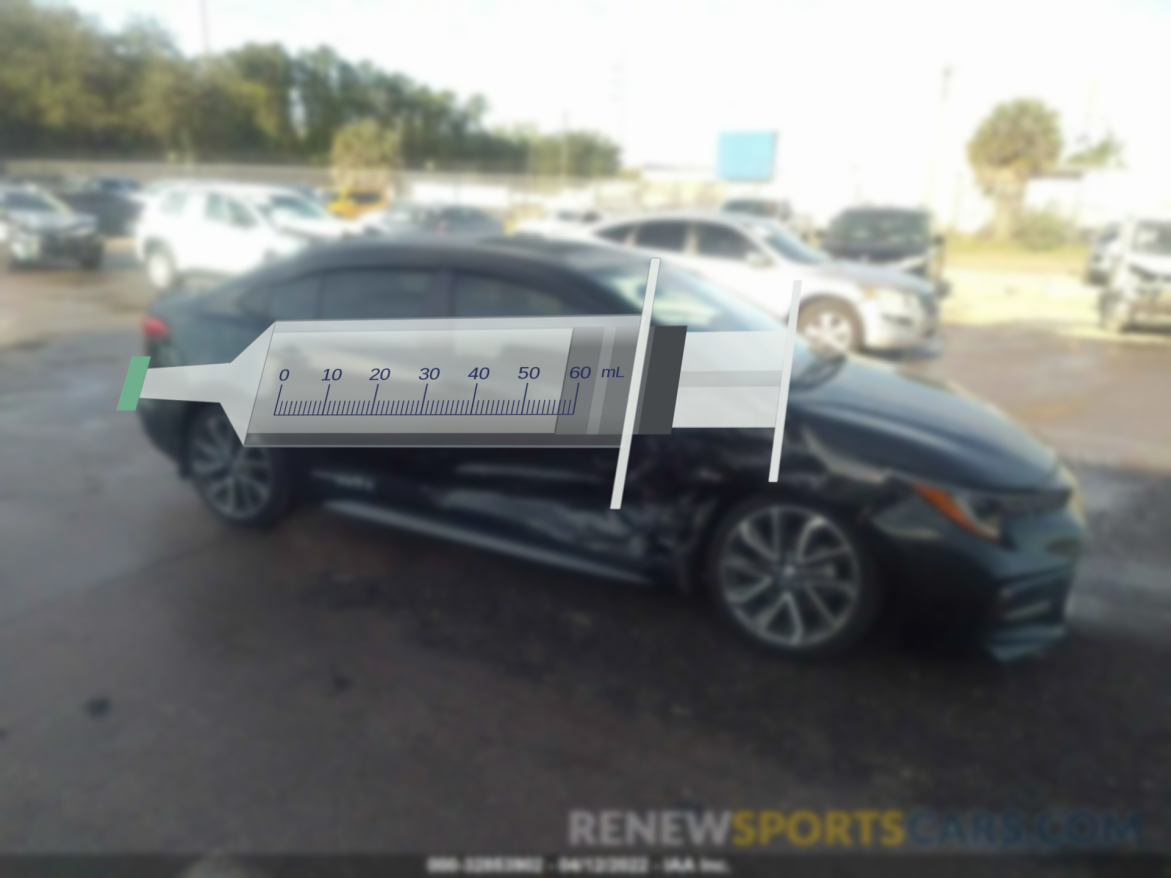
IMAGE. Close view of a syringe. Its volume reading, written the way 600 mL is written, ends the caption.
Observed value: 57 mL
